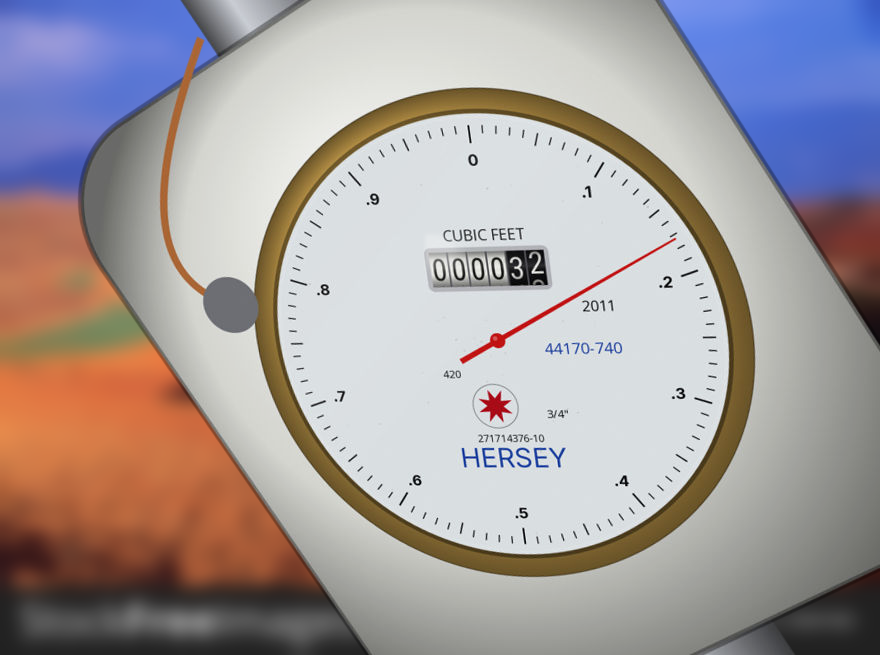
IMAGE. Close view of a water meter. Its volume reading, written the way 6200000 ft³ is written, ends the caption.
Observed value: 32.17 ft³
